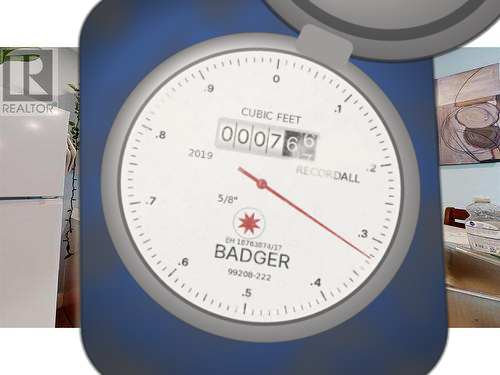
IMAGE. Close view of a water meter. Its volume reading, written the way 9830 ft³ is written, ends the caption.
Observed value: 766.32 ft³
